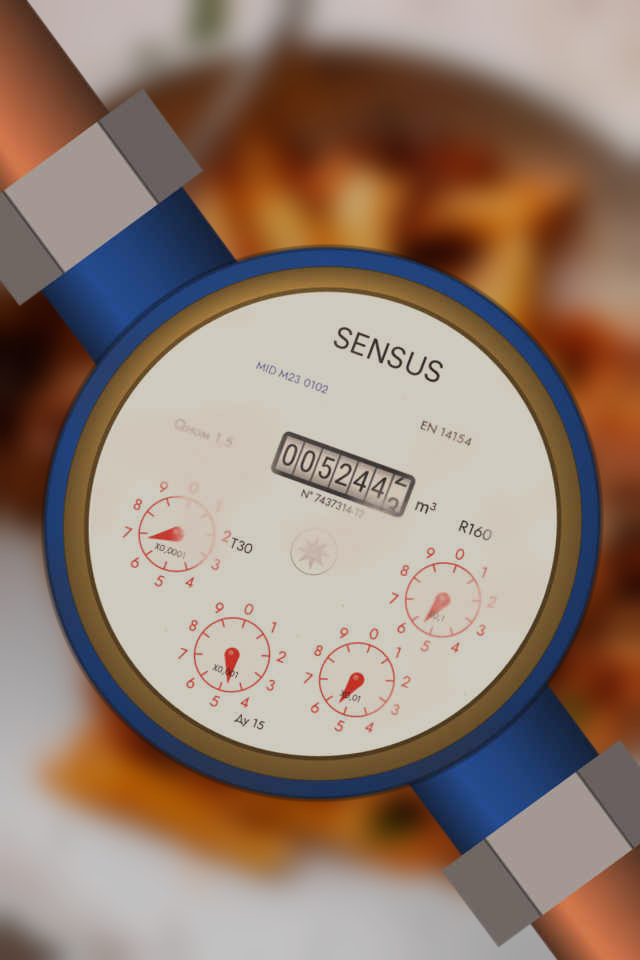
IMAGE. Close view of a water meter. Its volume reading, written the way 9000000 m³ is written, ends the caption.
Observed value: 52442.5546 m³
